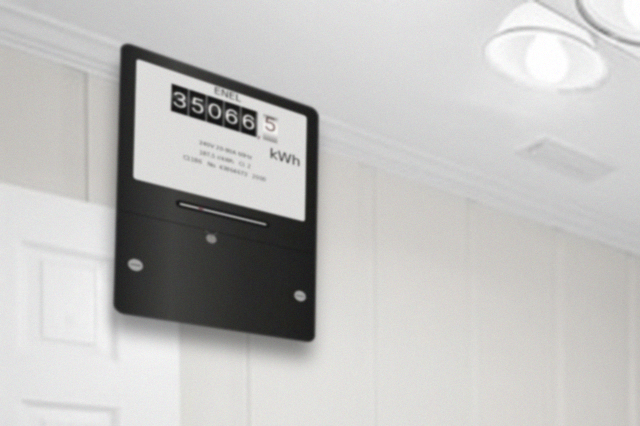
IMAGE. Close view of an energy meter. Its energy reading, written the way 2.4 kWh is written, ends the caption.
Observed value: 35066.5 kWh
